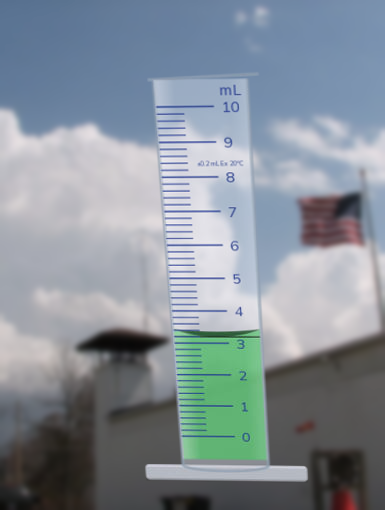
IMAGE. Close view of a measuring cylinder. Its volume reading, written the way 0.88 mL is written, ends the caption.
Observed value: 3.2 mL
